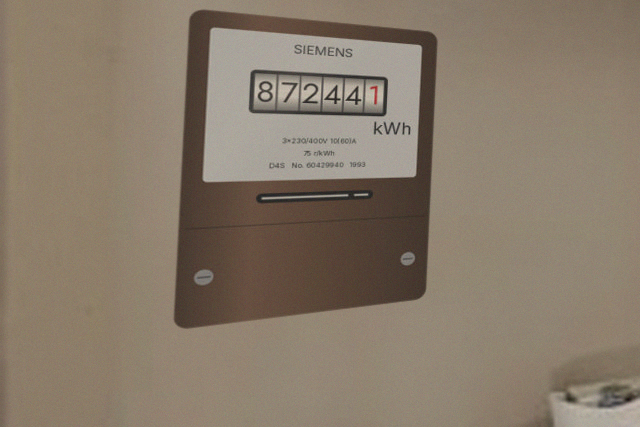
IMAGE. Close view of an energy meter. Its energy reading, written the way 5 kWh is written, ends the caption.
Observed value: 87244.1 kWh
